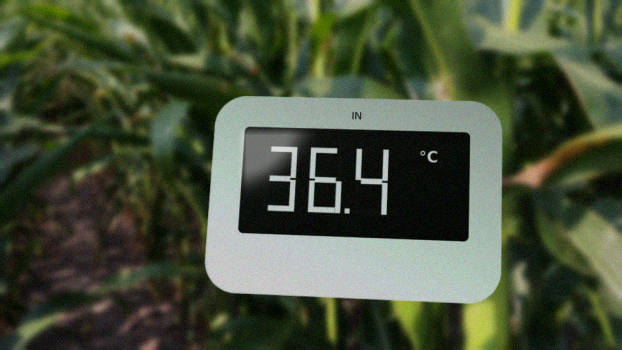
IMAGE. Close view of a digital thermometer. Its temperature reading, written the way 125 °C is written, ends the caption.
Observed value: 36.4 °C
